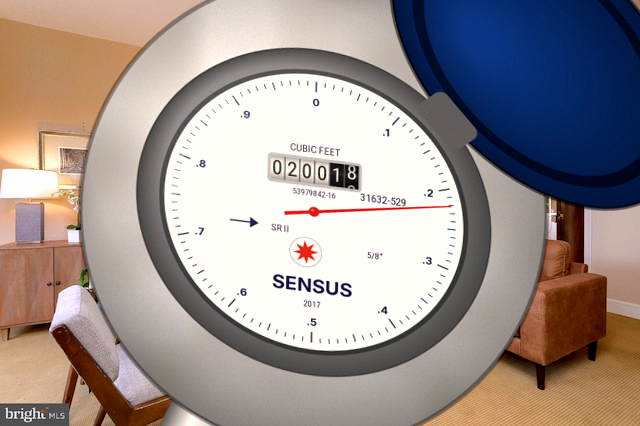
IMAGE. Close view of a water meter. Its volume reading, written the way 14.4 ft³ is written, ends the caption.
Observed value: 20018.22 ft³
